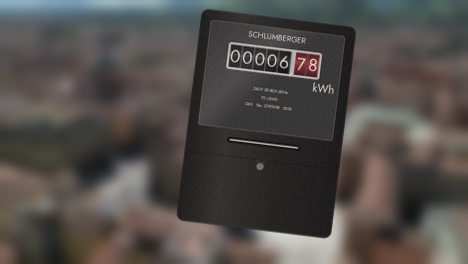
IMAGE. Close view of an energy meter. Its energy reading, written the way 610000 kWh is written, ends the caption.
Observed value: 6.78 kWh
